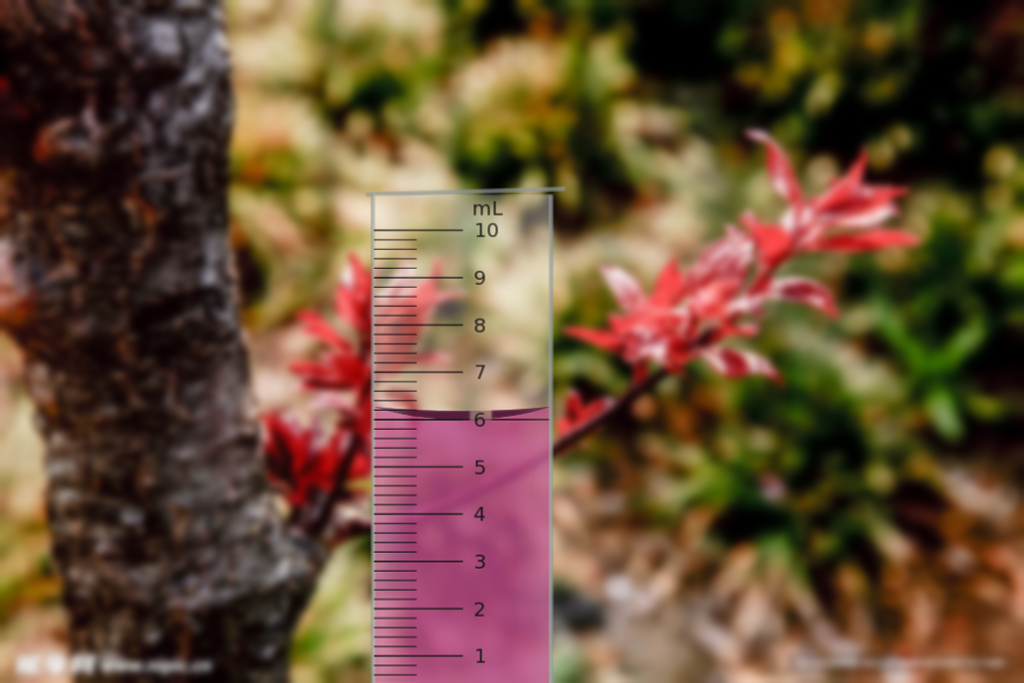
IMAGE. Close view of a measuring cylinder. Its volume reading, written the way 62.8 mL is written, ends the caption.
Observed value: 6 mL
